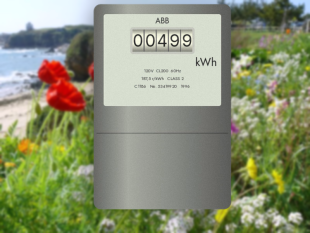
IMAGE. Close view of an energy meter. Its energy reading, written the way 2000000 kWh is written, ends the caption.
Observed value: 499 kWh
